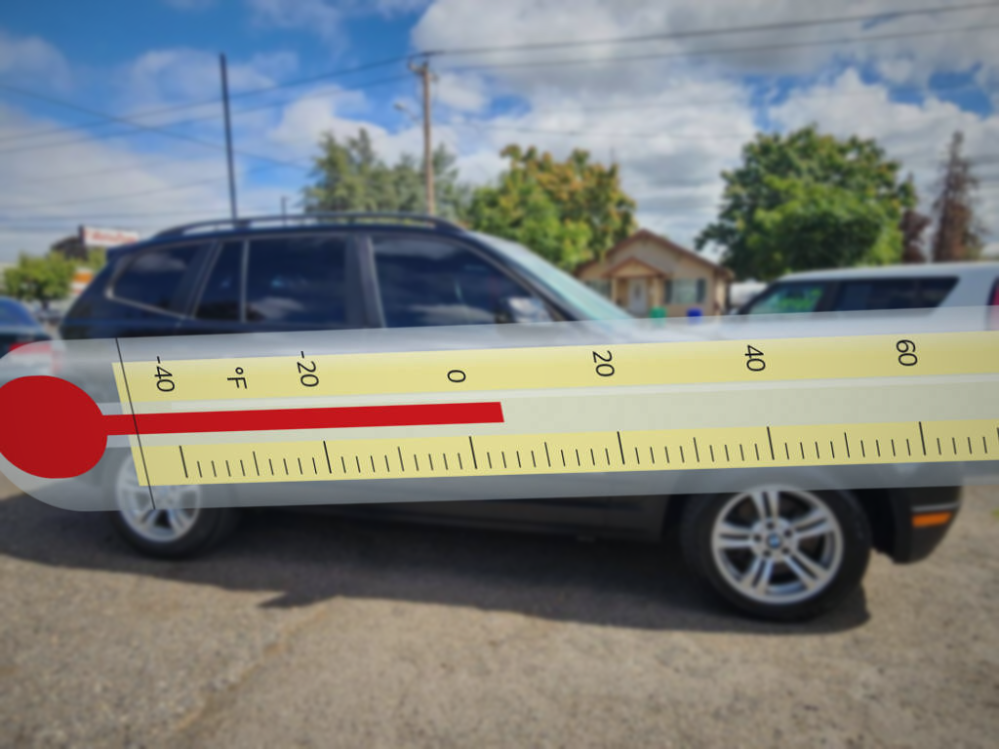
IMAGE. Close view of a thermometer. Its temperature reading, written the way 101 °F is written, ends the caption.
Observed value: 5 °F
